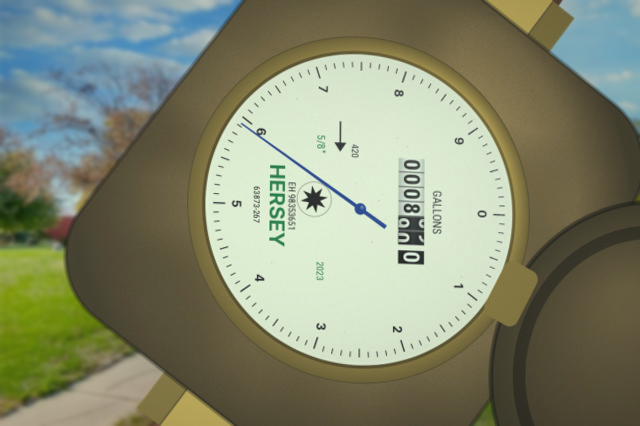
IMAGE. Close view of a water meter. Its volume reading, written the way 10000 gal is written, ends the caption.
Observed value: 8895.9 gal
